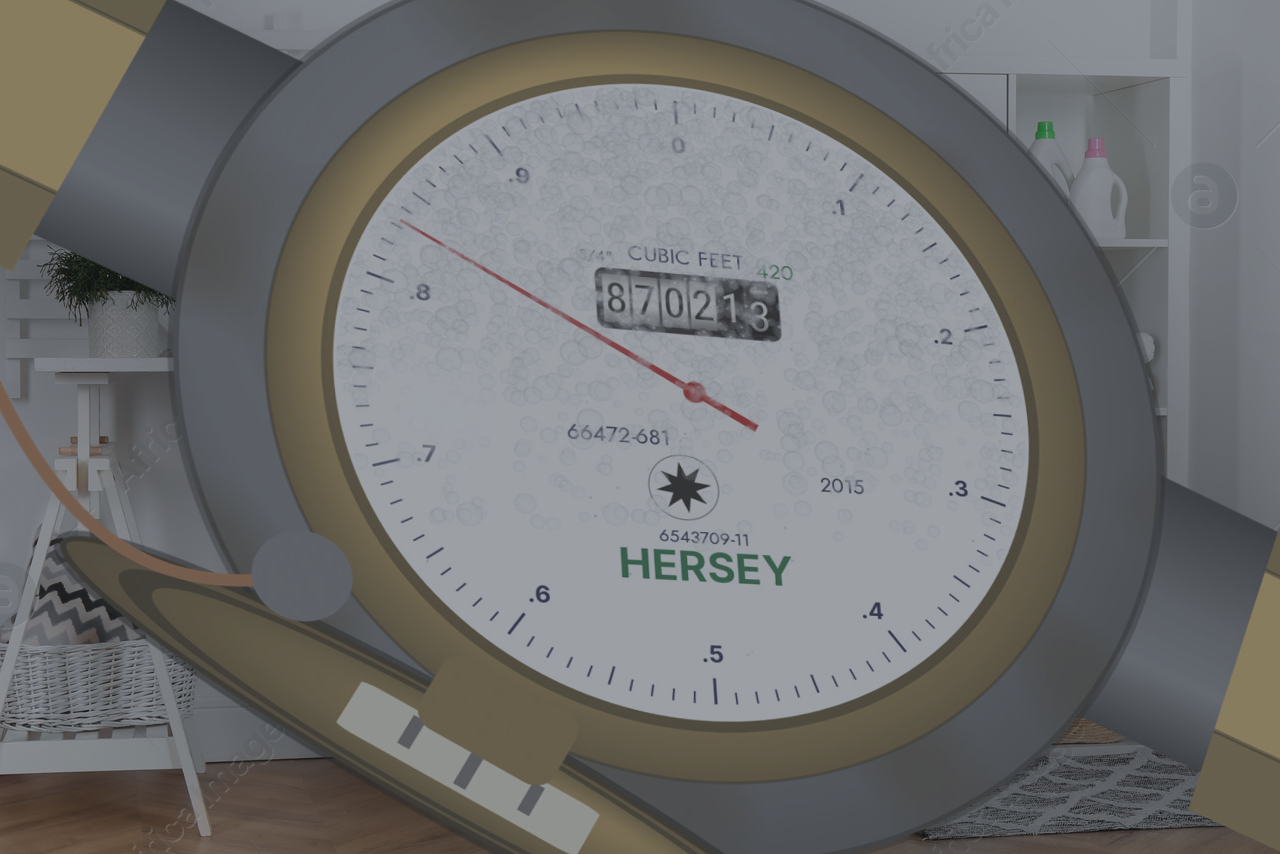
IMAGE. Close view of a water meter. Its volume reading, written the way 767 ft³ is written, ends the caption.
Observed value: 870212.83 ft³
